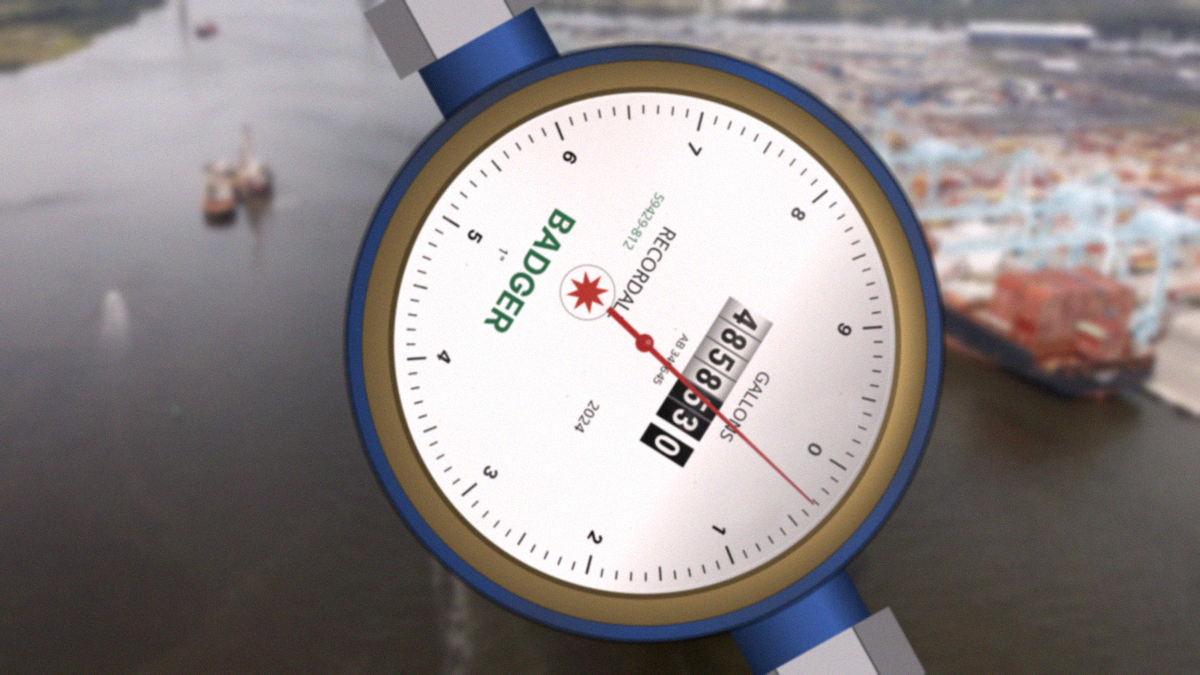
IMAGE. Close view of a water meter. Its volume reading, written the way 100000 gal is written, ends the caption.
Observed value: 4858530.3 gal
